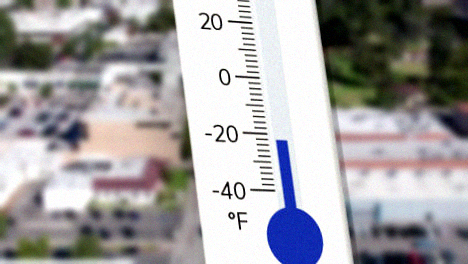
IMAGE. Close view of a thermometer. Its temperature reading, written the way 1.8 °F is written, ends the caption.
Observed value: -22 °F
